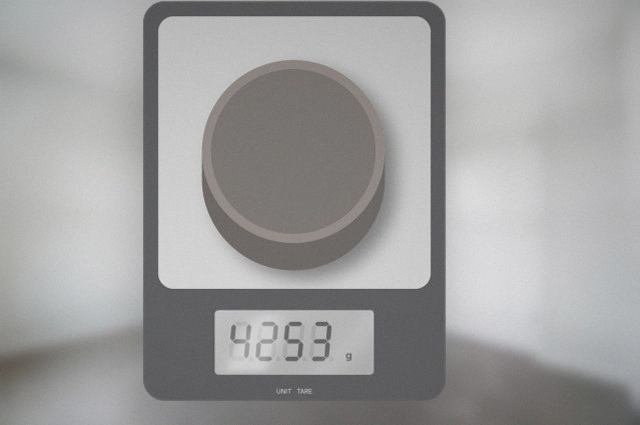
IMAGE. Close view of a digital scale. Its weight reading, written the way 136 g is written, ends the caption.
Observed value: 4253 g
